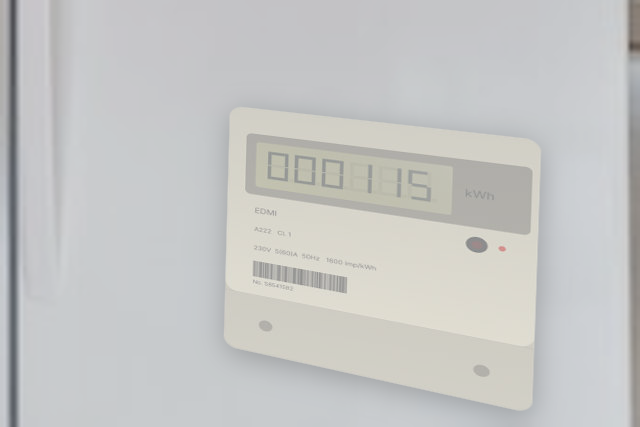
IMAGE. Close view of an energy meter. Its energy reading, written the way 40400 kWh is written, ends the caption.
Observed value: 115 kWh
